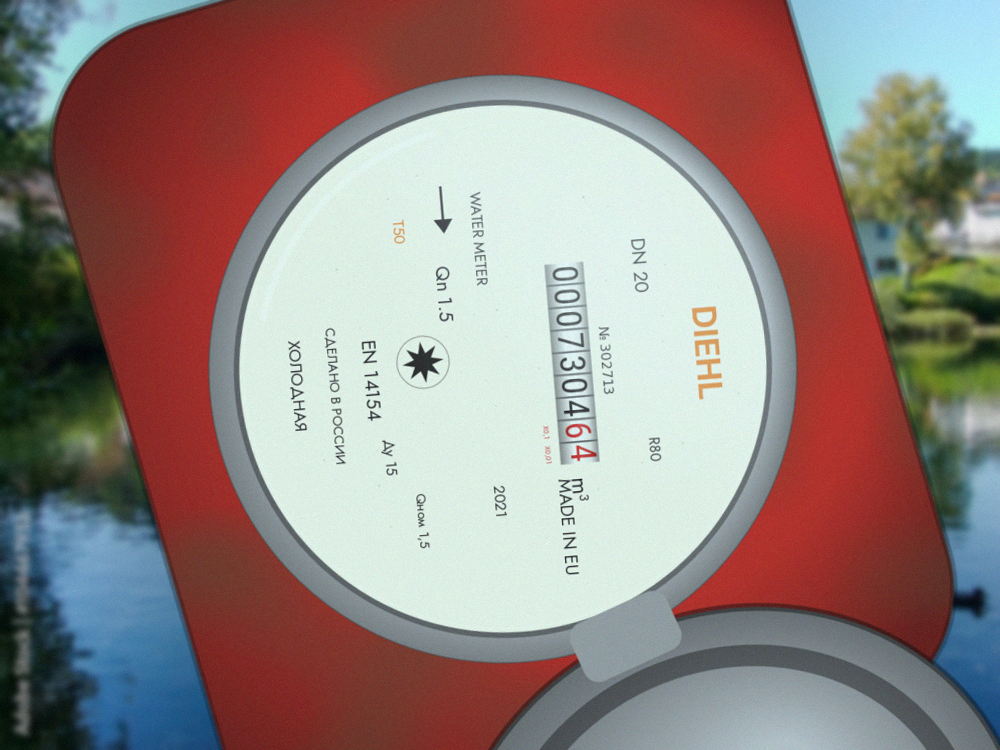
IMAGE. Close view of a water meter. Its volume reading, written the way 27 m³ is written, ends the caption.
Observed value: 7304.64 m³
